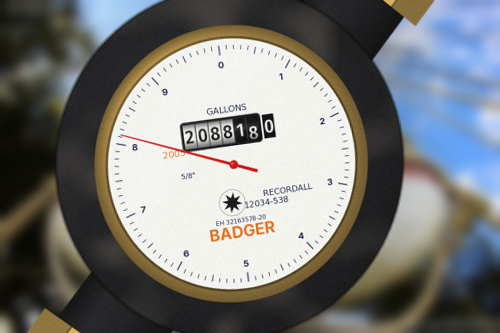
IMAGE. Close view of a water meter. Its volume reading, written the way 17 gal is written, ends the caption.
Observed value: 2088178.1 gal
